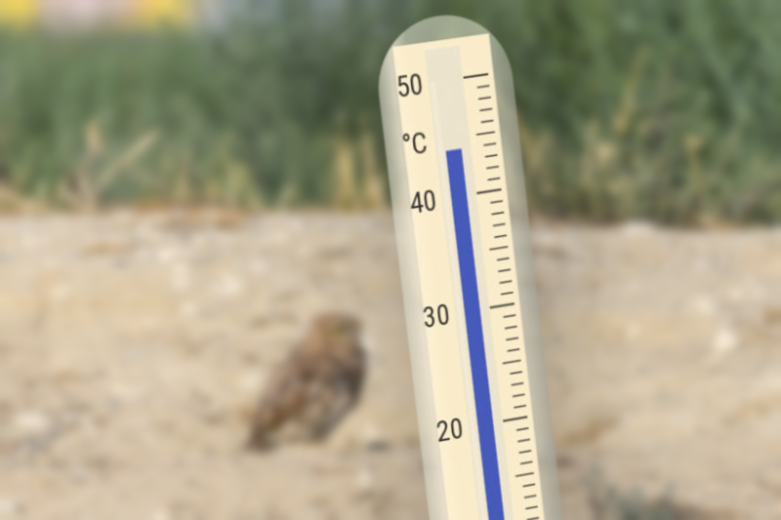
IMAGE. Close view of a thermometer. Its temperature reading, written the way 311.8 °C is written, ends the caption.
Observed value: 44 °C
